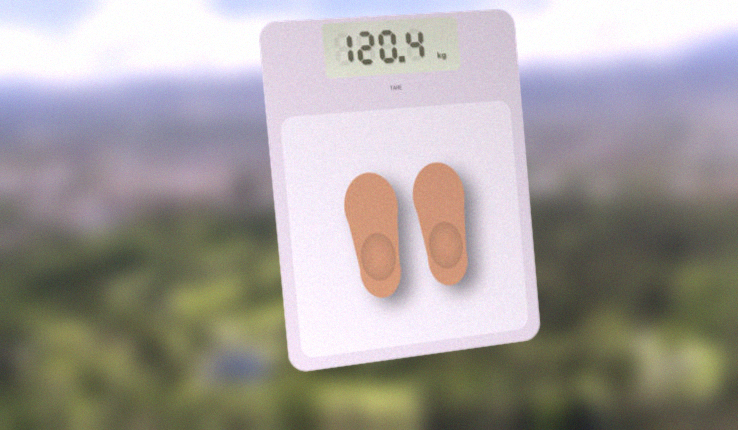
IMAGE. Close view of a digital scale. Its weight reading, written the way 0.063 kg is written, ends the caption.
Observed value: 120.4 kg
